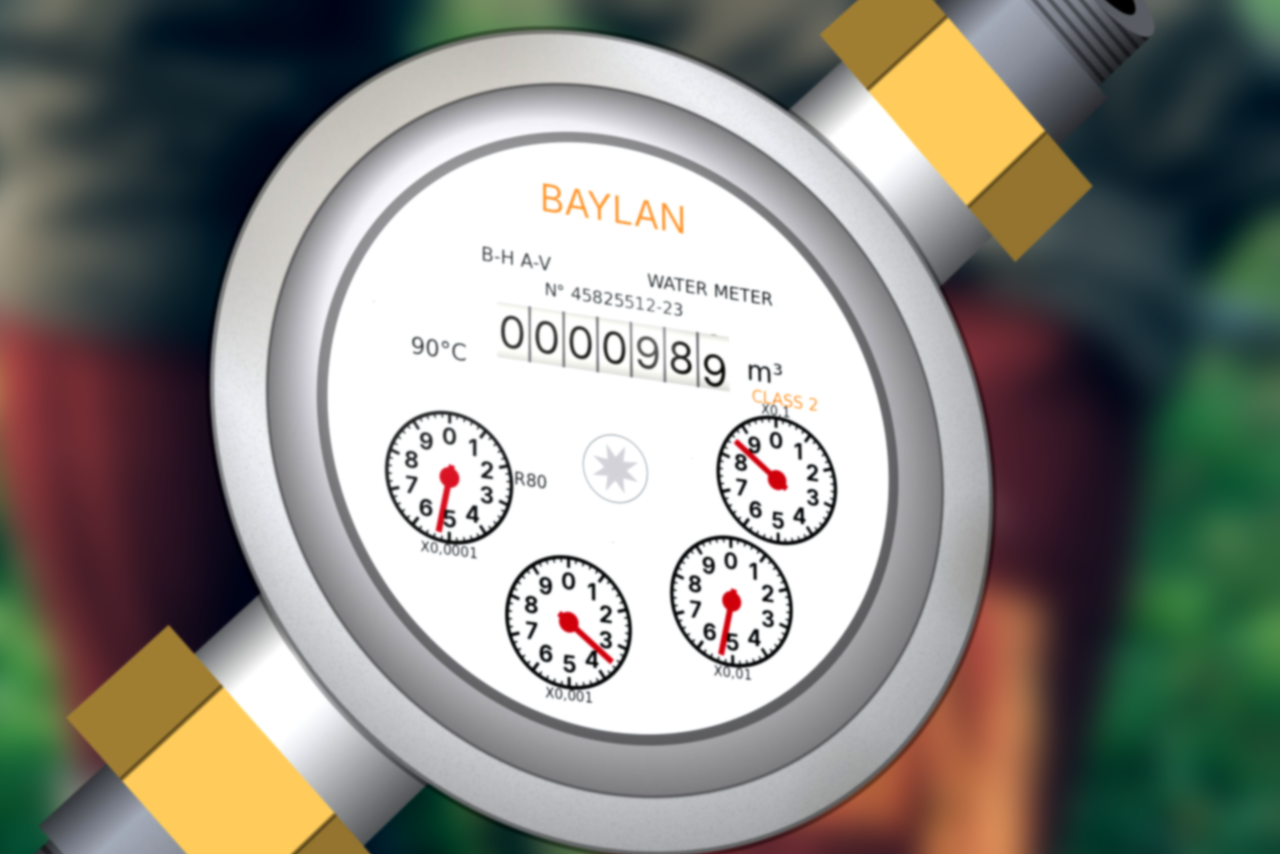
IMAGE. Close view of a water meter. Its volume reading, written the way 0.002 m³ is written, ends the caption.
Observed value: 988.8535 m³
